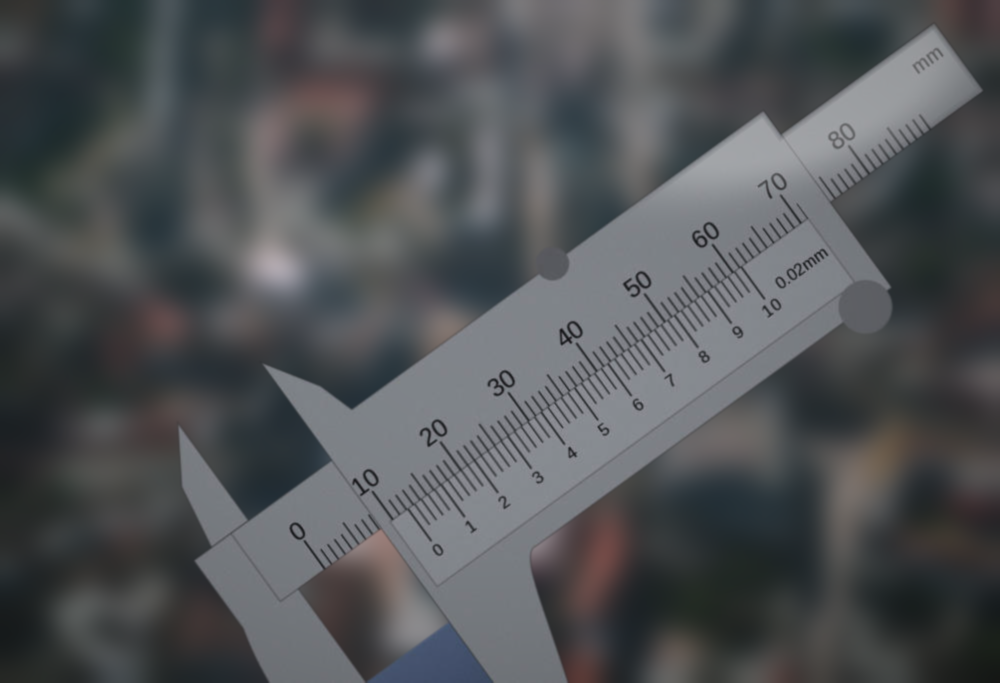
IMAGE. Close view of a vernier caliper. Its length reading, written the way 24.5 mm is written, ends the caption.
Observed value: 12.2 mm
